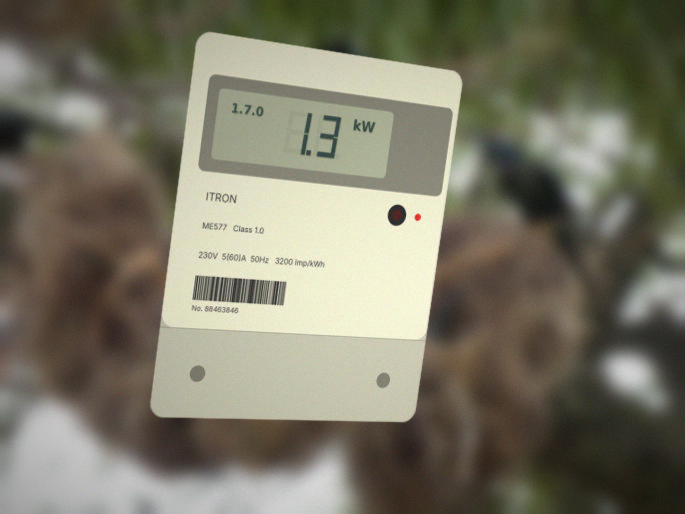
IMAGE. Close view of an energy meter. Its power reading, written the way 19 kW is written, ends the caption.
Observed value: 1.3 kW
